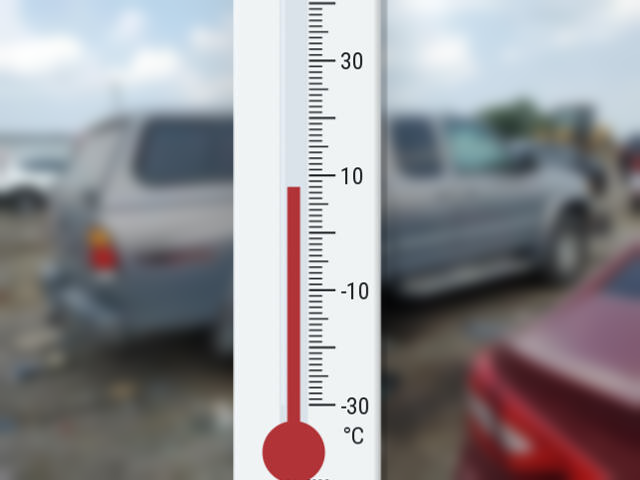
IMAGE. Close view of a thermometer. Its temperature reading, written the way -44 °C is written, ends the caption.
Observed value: 8 °C
